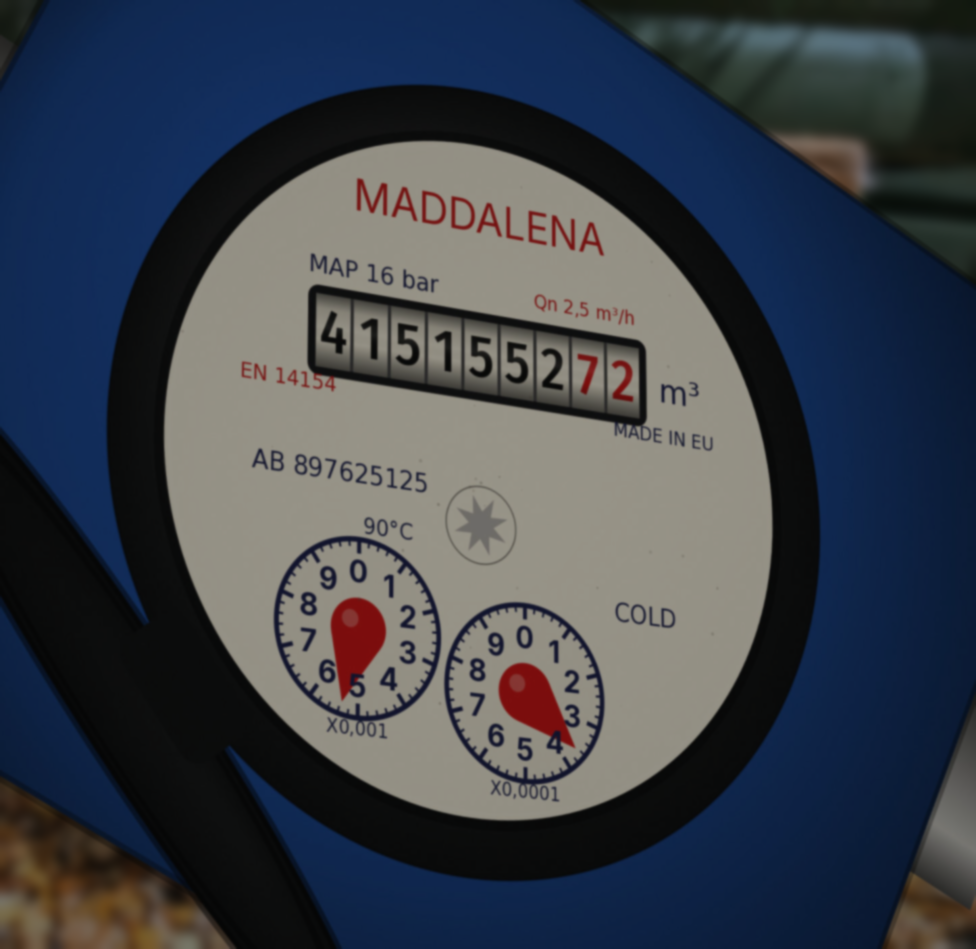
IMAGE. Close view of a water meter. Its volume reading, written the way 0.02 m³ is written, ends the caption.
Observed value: 4151552.7253 m³
